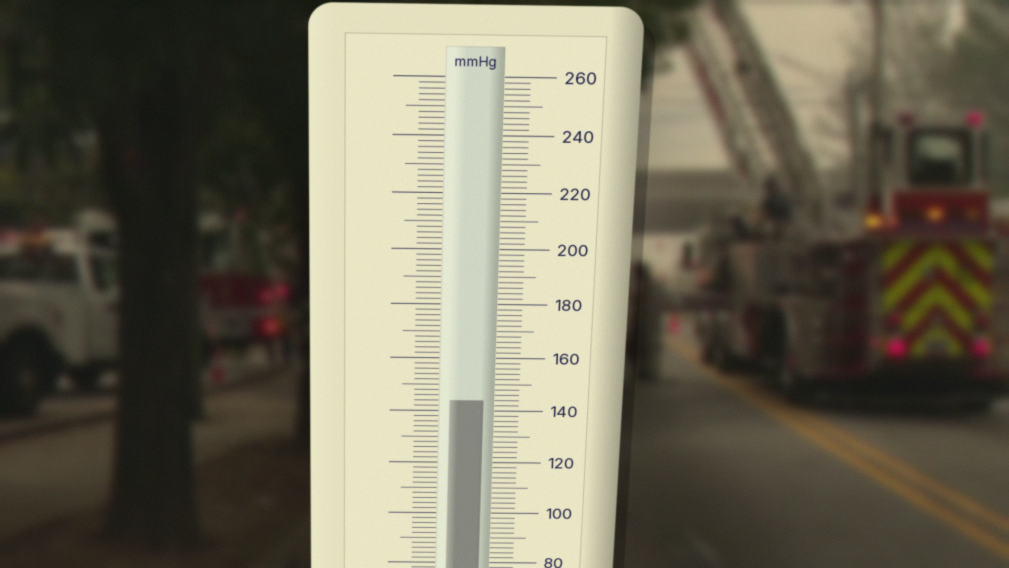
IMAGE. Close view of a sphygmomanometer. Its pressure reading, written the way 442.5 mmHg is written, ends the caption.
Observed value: 144 mmHg
